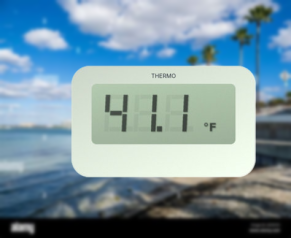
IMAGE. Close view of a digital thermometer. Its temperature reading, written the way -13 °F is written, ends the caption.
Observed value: 41.1 °F
